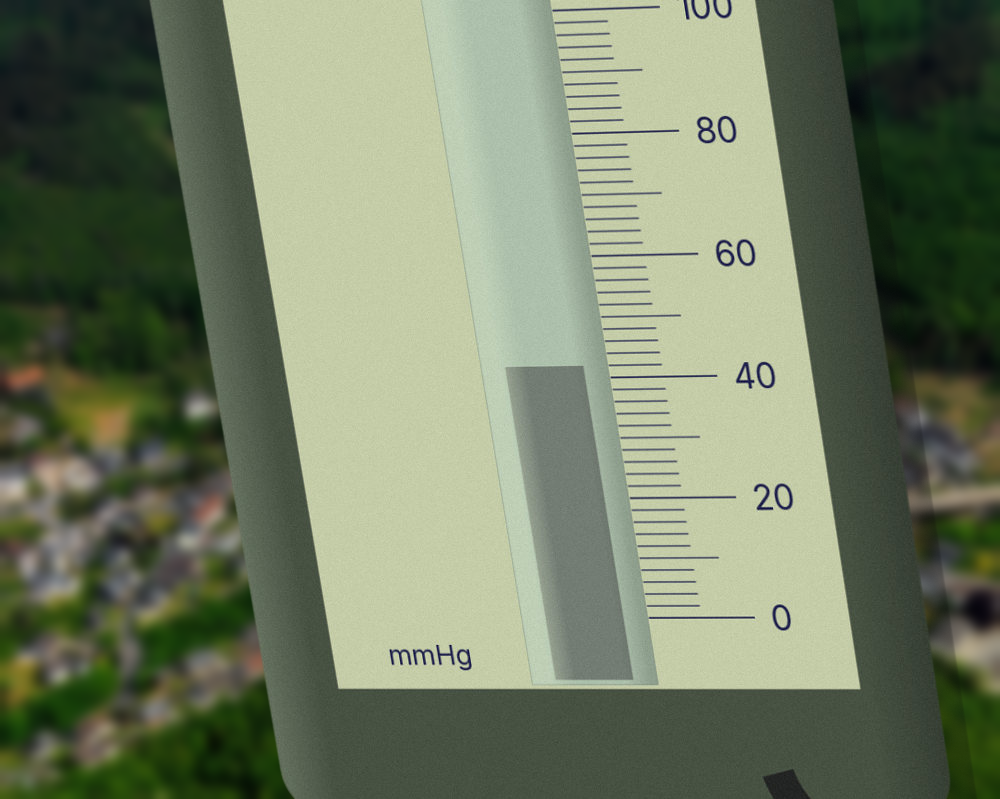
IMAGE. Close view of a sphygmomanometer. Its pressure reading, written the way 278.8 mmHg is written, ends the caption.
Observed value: 42 mmHg
